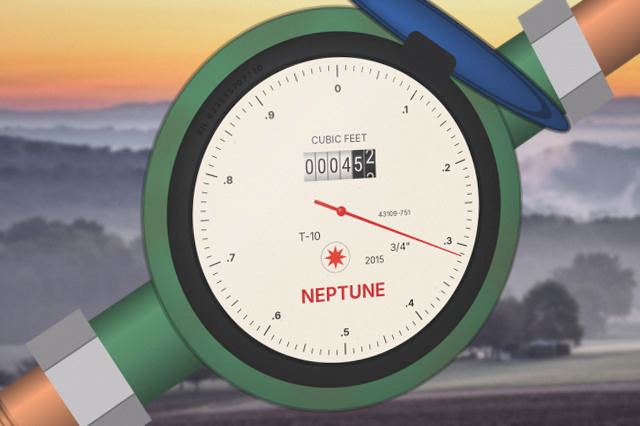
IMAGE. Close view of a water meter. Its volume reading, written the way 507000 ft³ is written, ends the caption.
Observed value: 452.31 ft³
